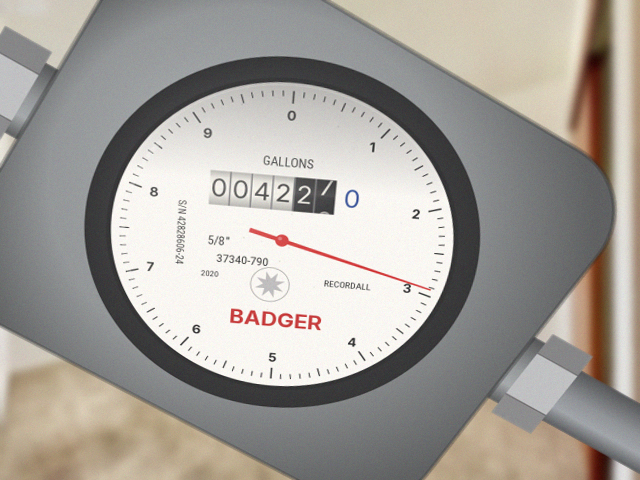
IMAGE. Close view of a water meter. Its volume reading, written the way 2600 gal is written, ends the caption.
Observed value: 42272.9 gal
